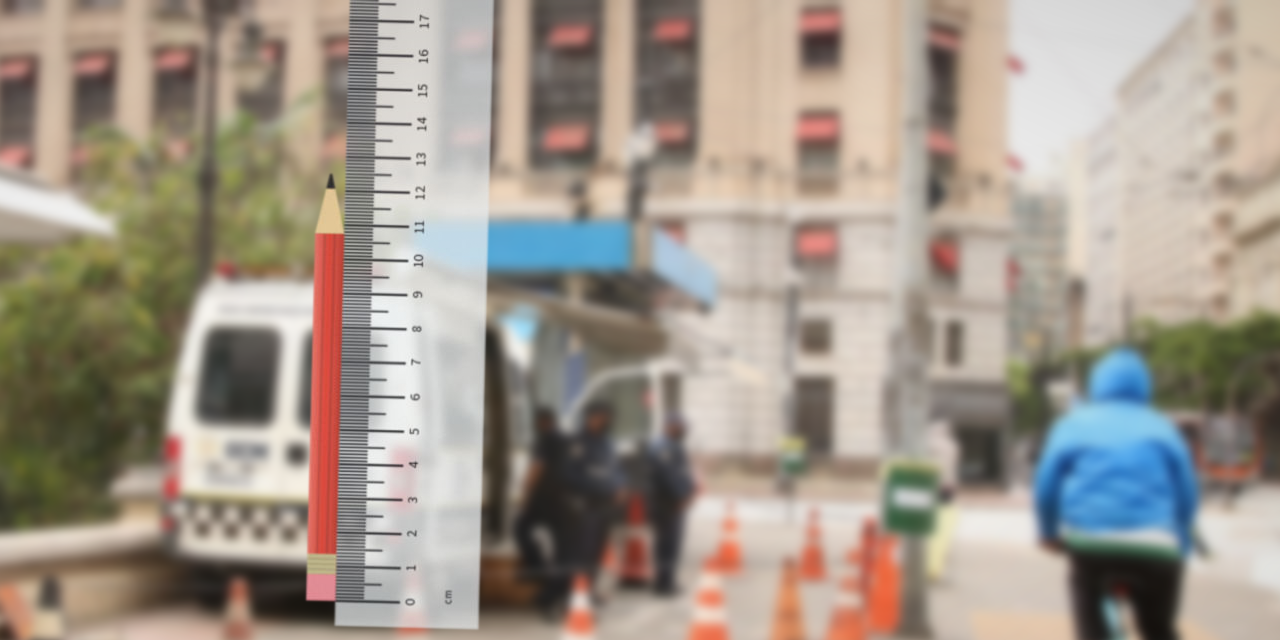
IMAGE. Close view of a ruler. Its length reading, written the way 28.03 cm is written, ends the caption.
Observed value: 12.5 cm
